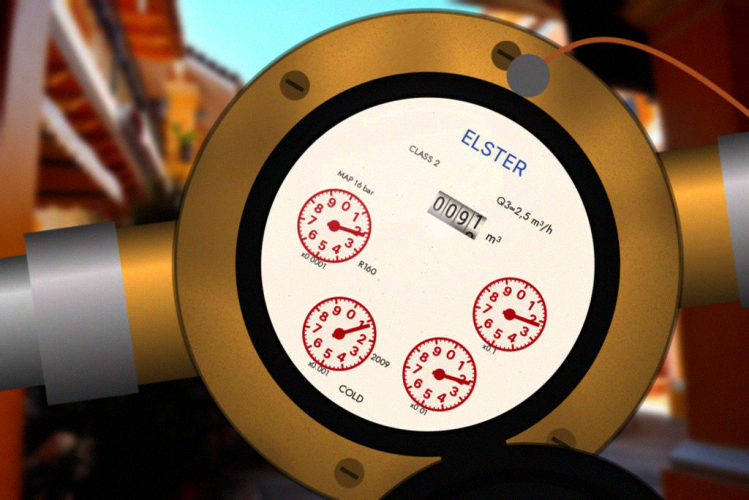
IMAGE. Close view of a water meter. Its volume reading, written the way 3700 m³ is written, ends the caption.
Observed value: 91.2212 m³
